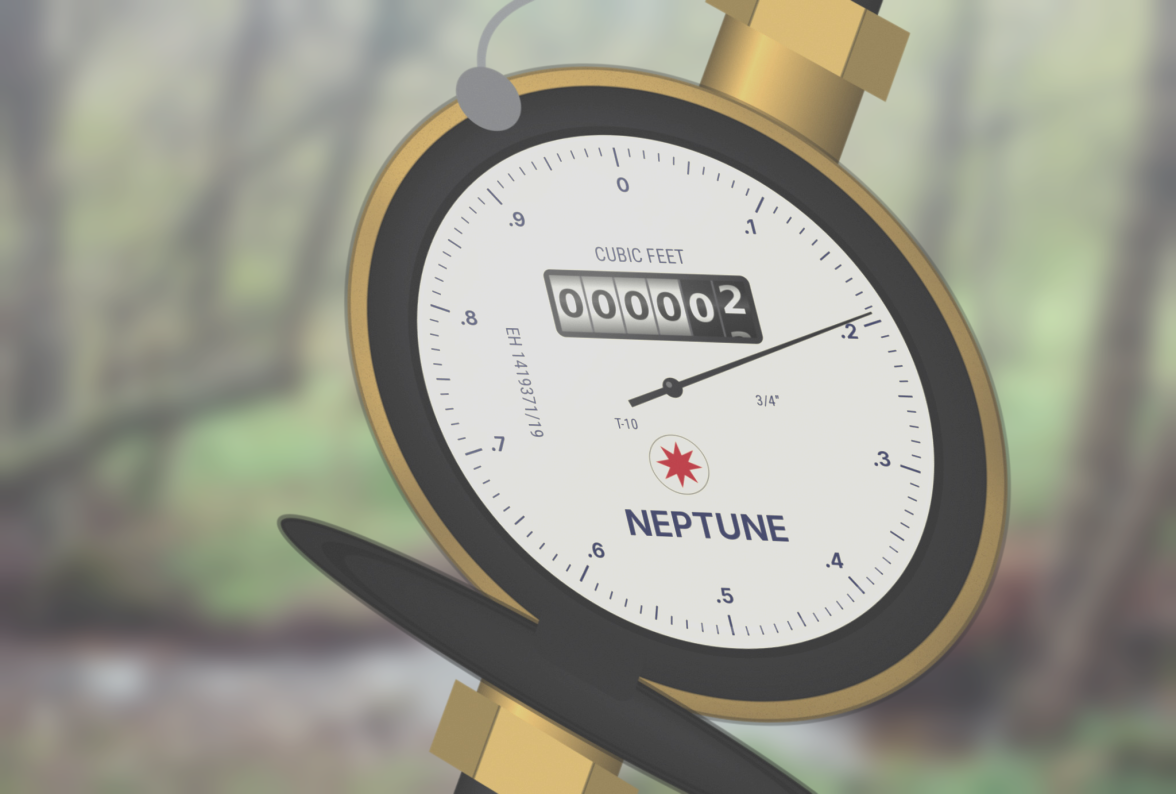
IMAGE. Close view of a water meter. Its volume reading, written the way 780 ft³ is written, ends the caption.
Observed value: 2.19 ft³
